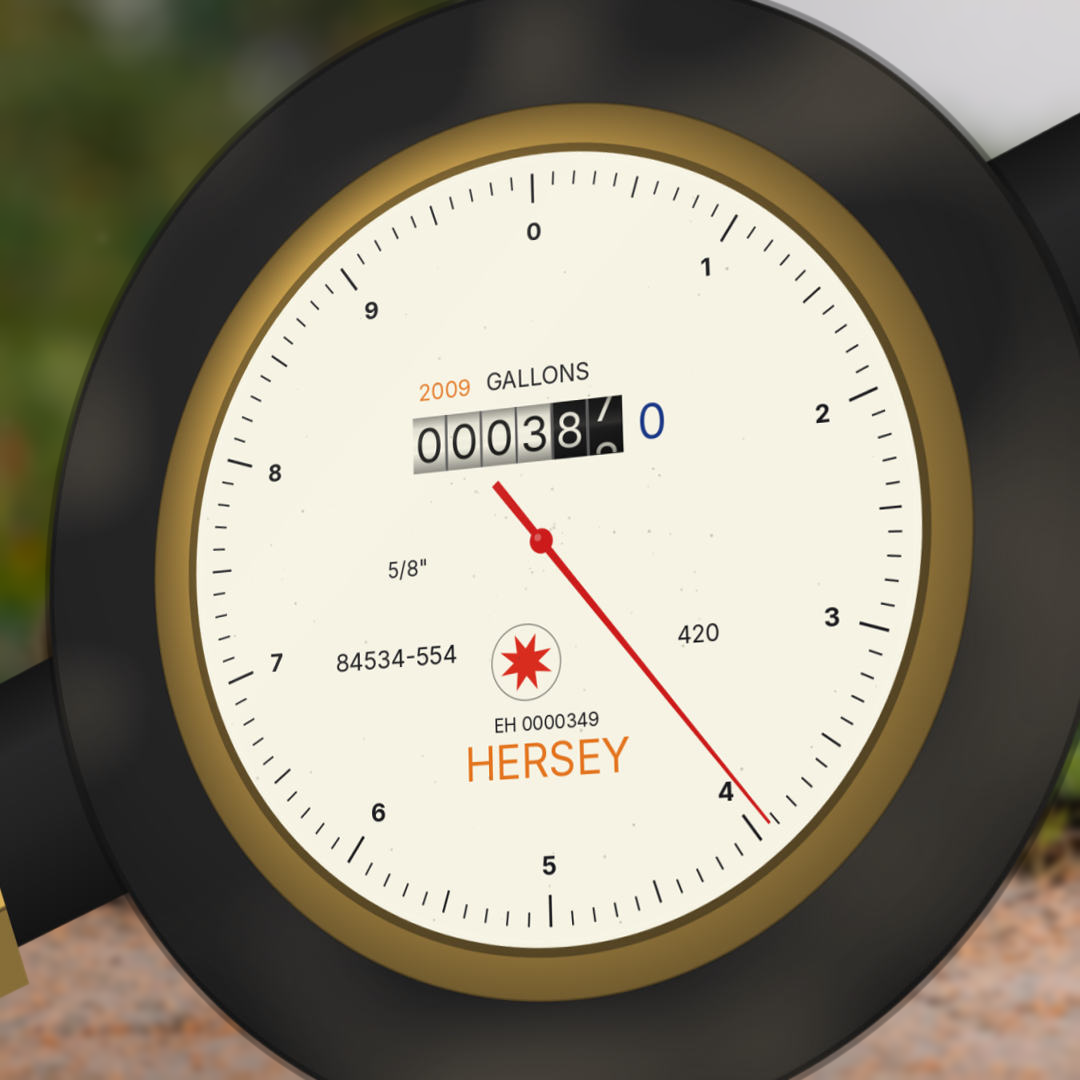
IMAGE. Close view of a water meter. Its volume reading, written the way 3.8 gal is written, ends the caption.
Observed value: 3873.9 gal
